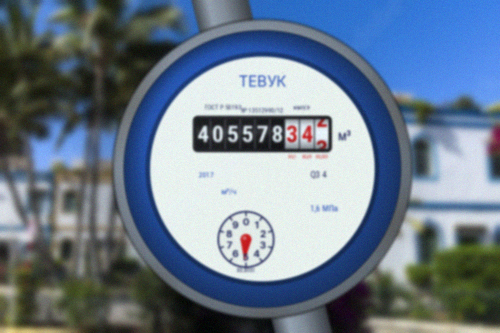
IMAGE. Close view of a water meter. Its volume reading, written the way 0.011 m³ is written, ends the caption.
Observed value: 405578.3425 m³
